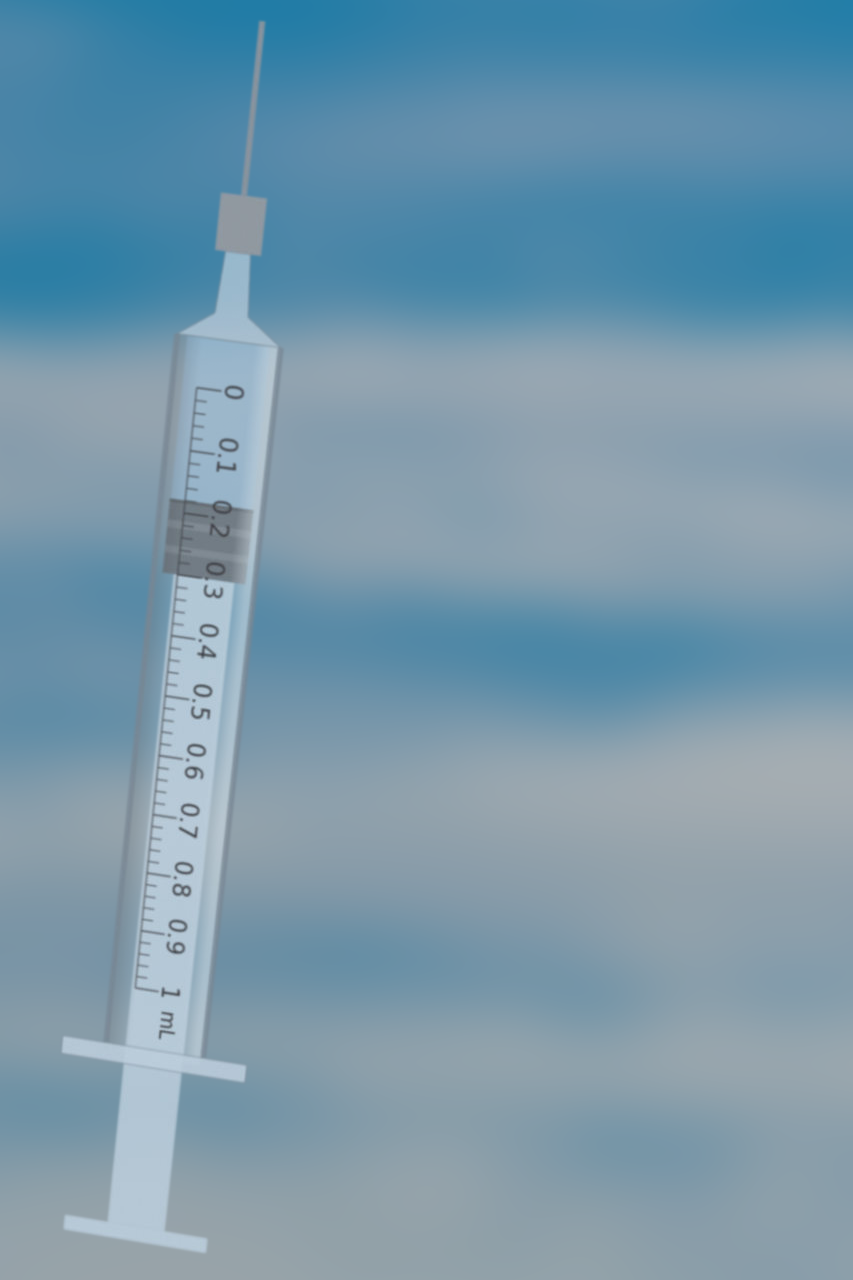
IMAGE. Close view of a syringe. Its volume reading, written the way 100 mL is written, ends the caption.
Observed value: 0.18 mL
